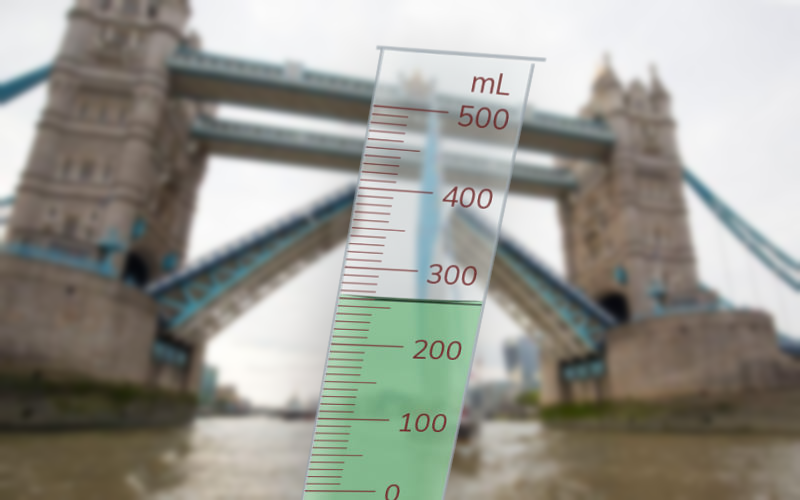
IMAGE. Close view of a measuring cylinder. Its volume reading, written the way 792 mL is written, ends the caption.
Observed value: 260 mL
